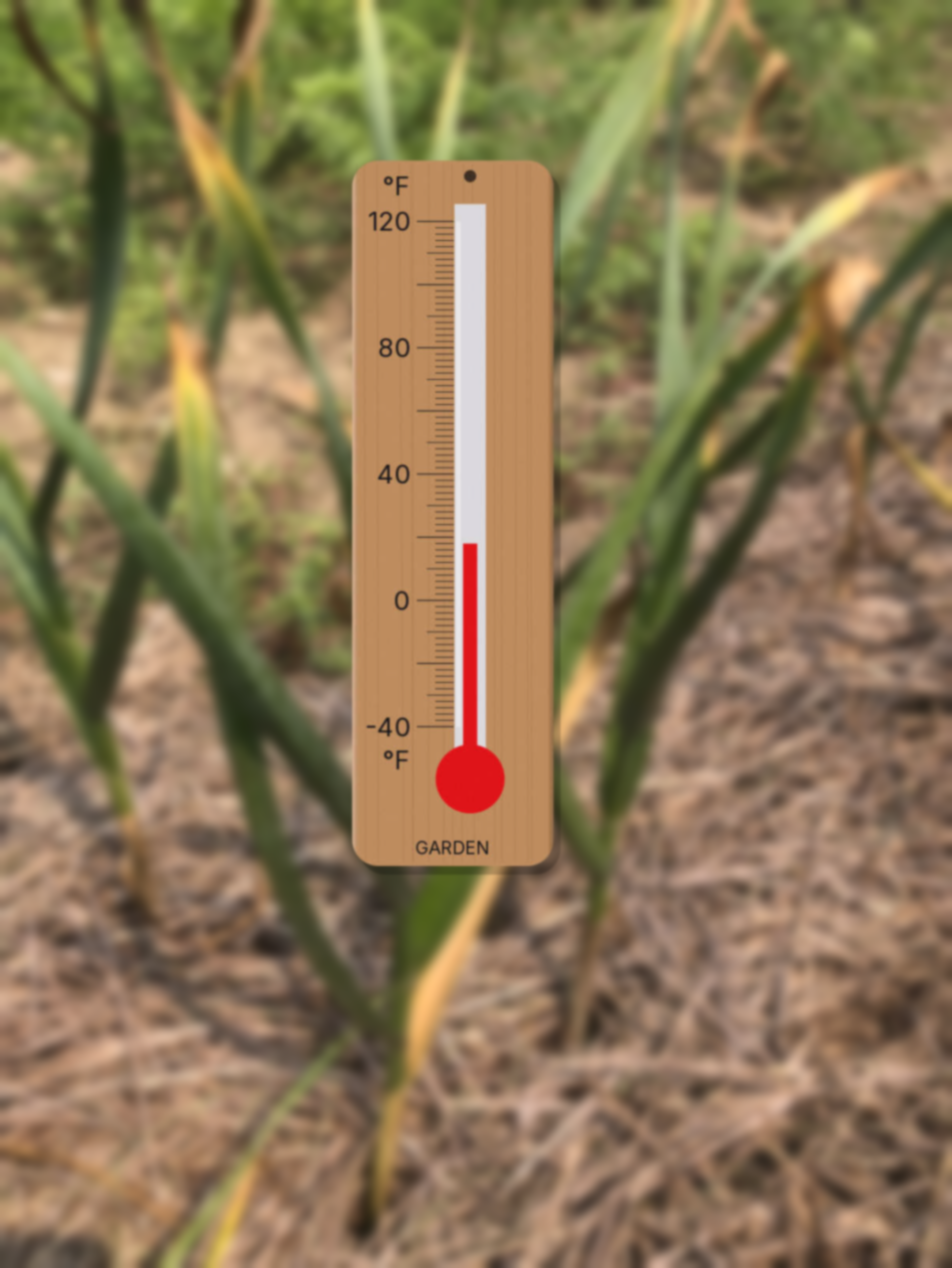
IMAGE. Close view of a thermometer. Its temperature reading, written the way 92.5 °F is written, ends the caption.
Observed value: 18 °F
